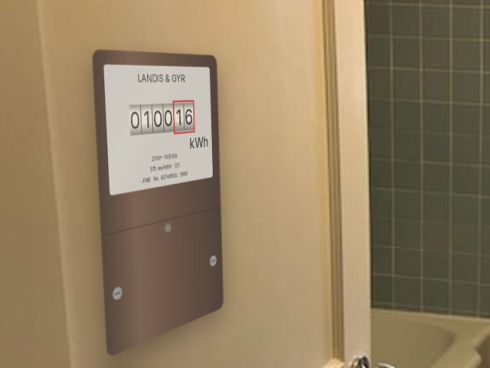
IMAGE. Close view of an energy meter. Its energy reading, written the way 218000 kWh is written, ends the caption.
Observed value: 100.16 kWh
